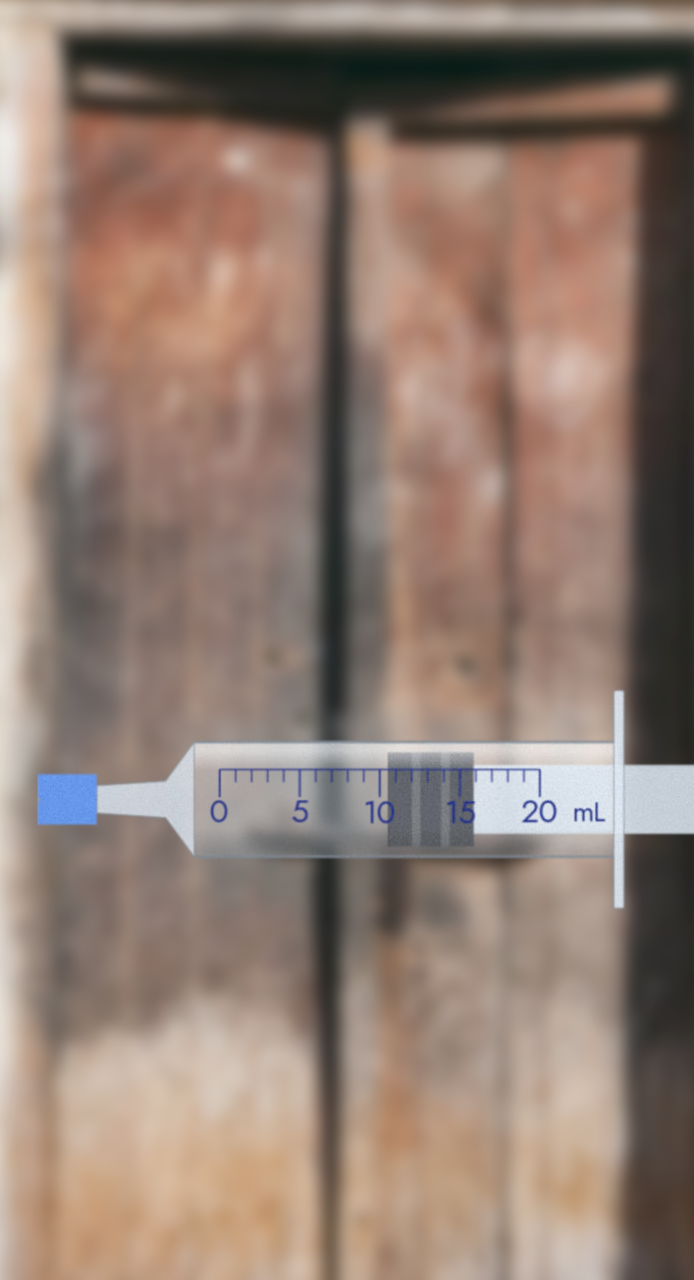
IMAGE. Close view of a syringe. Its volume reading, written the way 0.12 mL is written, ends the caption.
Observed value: 10.5 mL
